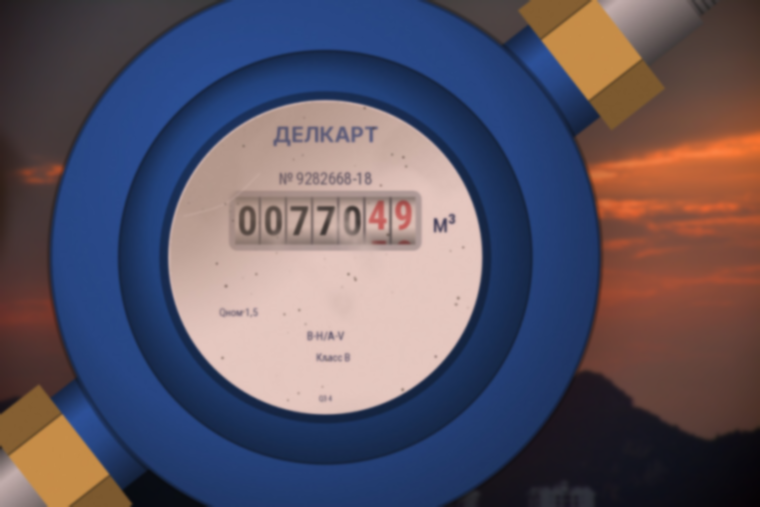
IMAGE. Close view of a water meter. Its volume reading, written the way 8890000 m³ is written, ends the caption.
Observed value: 770.49 m³
